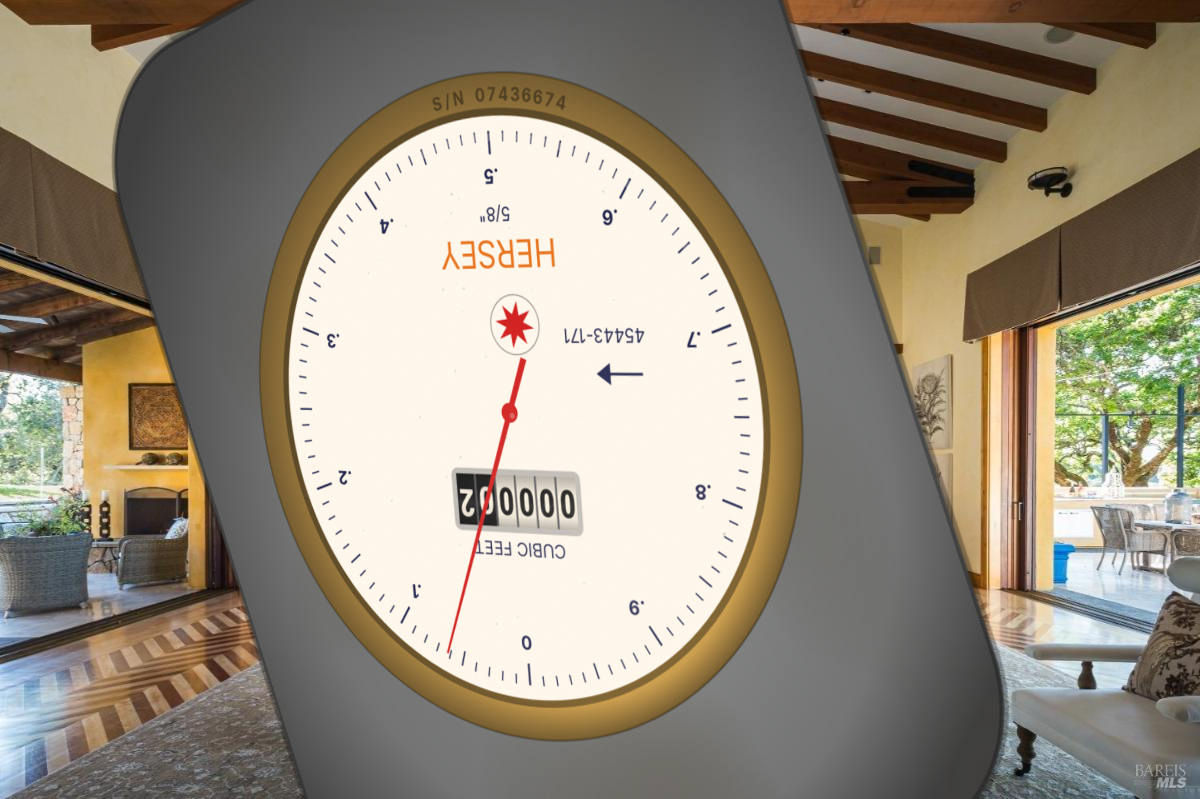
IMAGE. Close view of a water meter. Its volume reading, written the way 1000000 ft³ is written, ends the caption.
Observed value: 2.06 ft³
